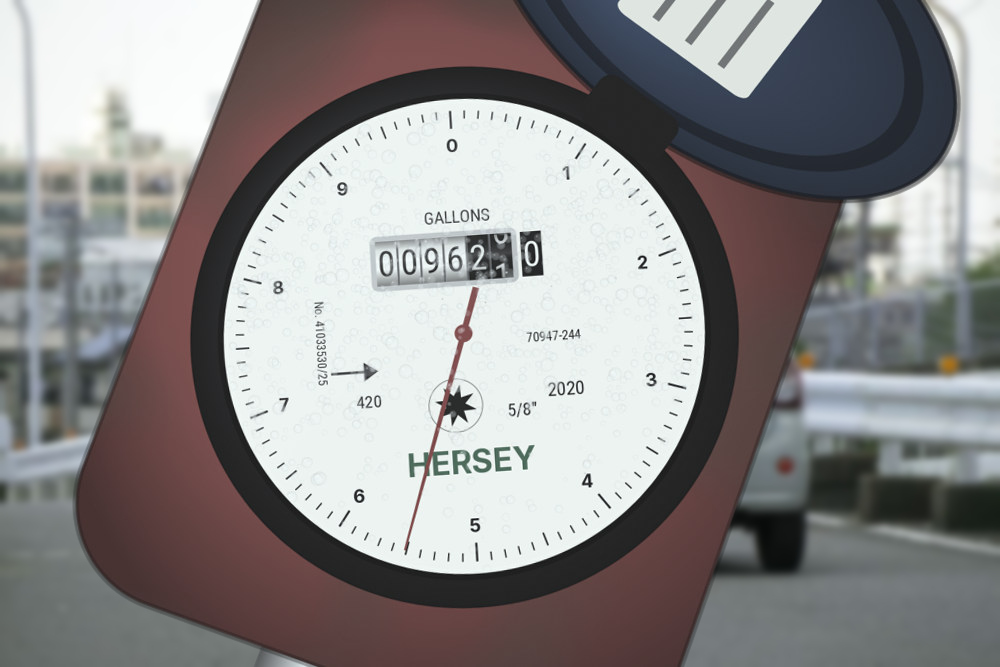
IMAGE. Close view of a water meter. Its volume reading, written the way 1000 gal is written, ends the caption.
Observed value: 96205.5 gal
